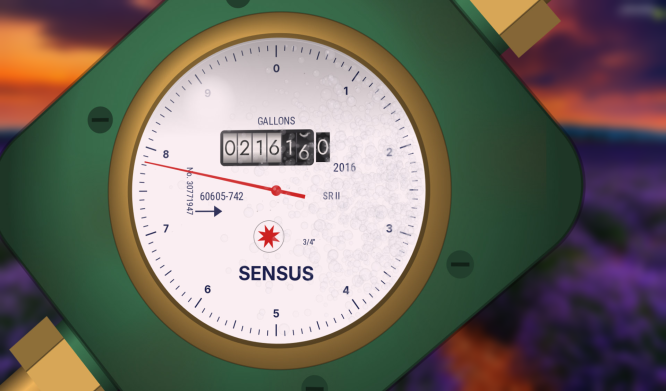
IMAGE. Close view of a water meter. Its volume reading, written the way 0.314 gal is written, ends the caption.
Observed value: 216157.8 gal
